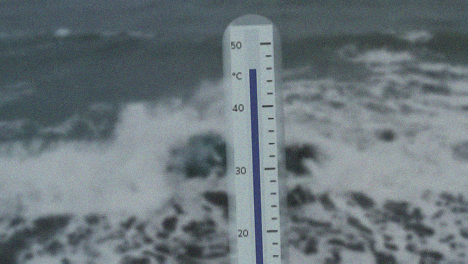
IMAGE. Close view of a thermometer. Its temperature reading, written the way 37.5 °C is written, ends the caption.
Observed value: 46 °C
